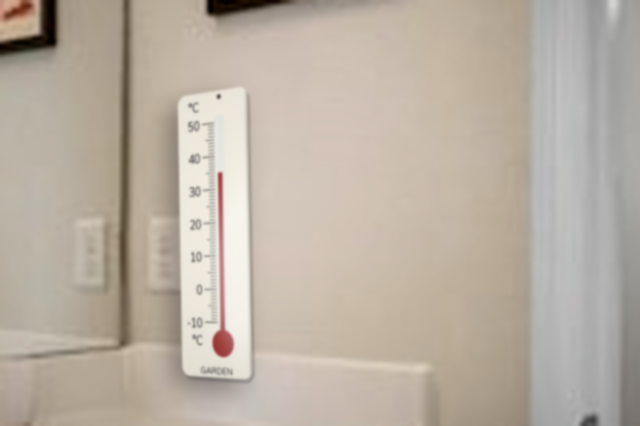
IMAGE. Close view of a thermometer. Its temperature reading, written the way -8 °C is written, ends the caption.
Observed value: 35 °C
